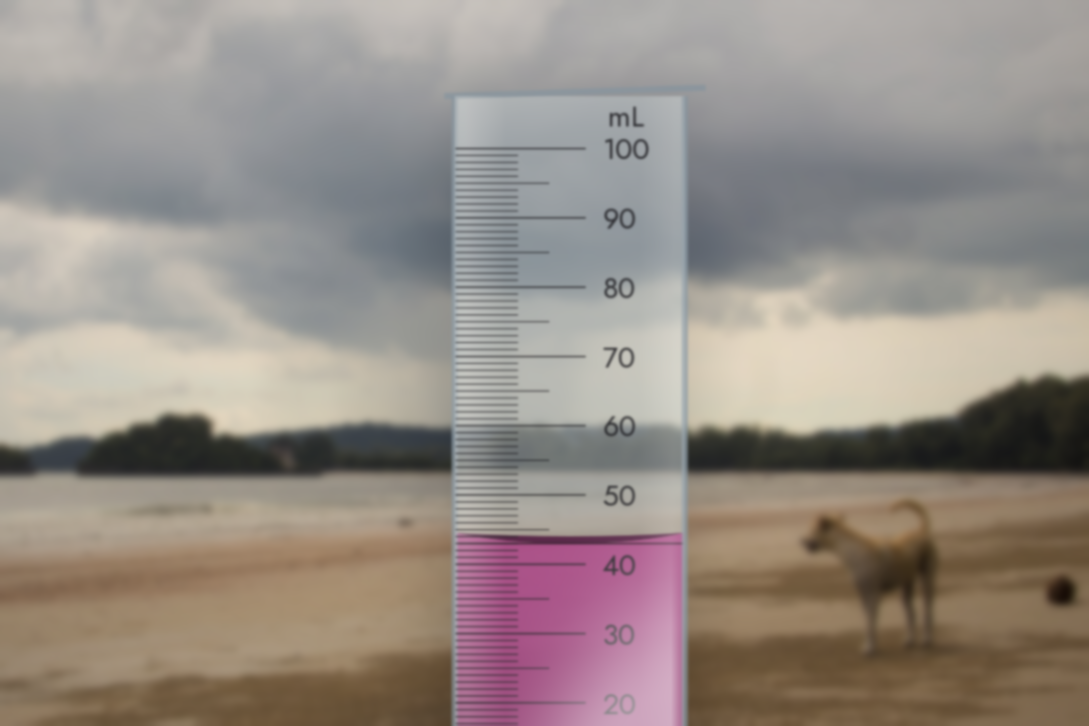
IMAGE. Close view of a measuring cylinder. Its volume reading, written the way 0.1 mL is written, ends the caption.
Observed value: 43 mL
